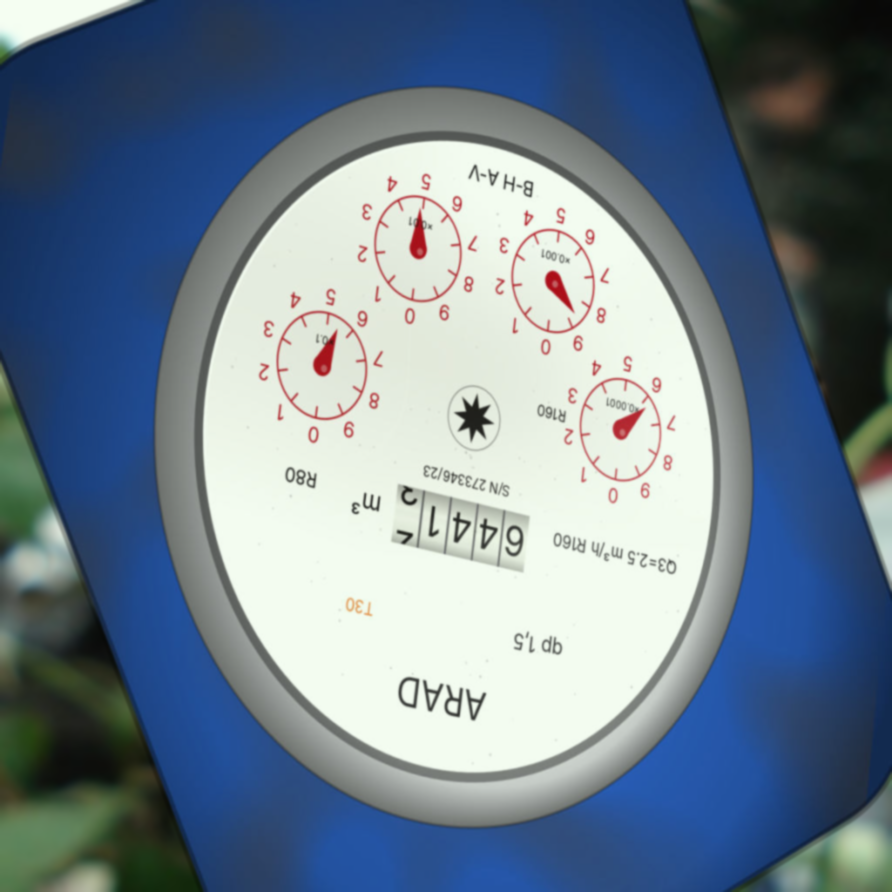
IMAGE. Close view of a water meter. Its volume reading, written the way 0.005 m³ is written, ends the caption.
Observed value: 64412.5486 m³
